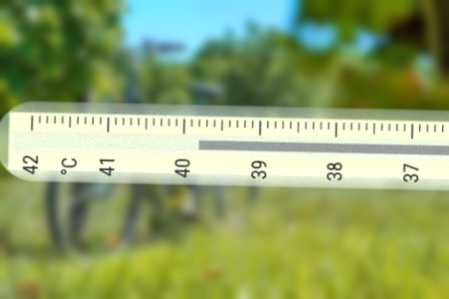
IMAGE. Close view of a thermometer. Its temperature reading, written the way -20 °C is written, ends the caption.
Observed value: 39.8 °C
